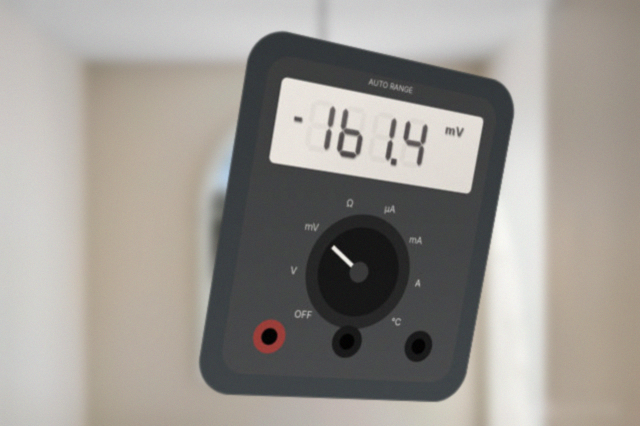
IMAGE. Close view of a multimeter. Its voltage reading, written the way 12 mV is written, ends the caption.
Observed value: -161.4 mV
